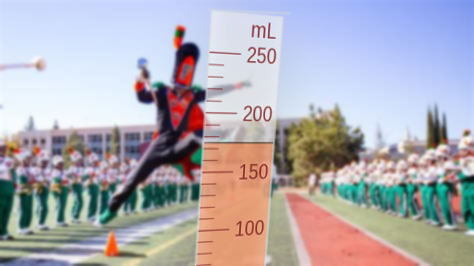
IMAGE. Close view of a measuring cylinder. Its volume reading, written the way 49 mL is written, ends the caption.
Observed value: 175 mL
